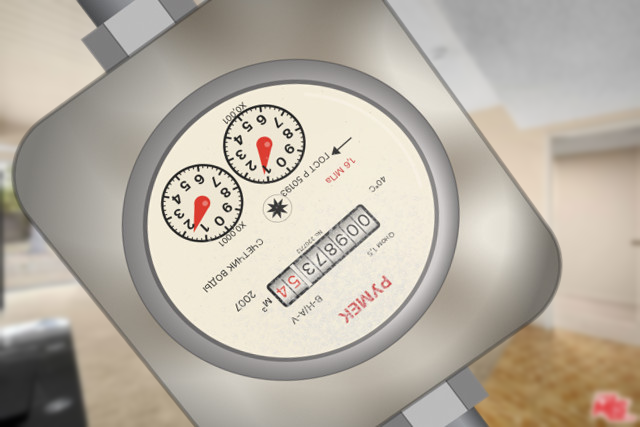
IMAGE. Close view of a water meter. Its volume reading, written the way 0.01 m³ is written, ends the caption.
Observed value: 9873.5411 m³
